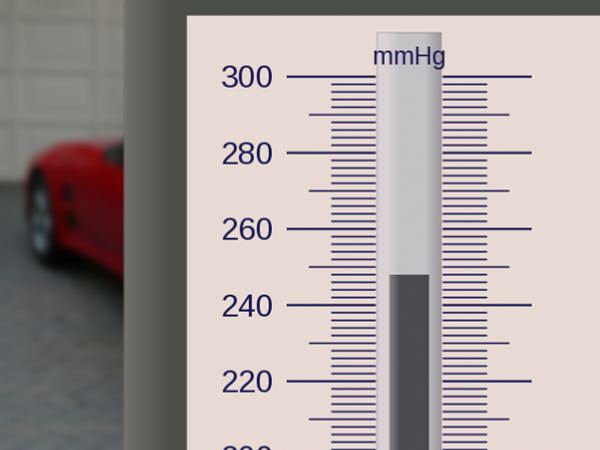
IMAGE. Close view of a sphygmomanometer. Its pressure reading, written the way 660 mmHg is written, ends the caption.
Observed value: 248 mmHg
